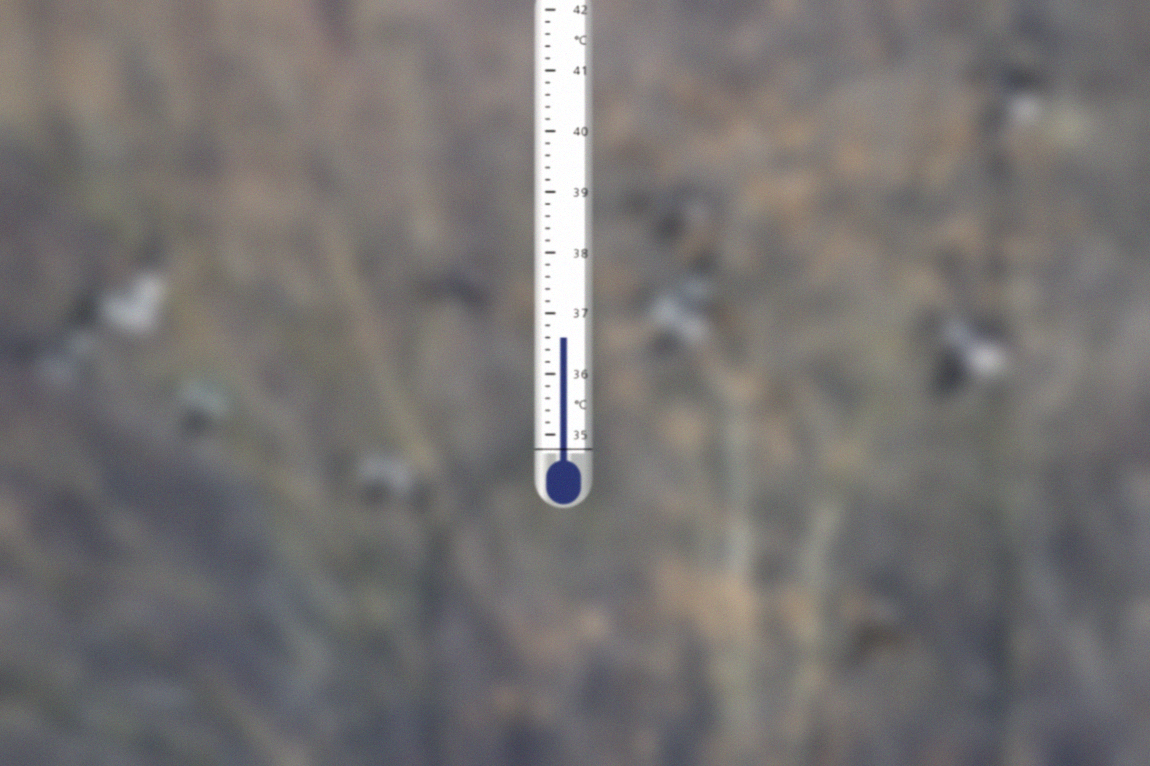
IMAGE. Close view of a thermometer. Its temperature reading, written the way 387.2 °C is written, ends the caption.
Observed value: 36.6 °C
